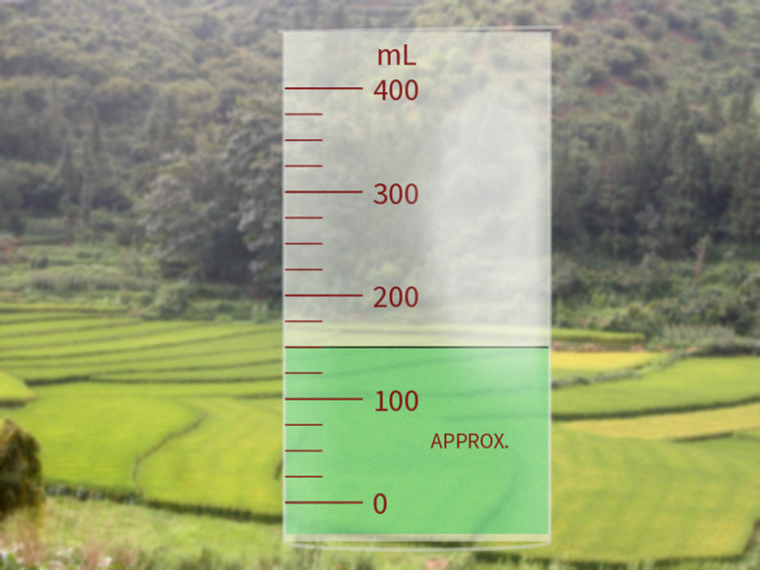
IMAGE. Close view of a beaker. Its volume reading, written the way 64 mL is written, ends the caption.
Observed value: 150 mL
